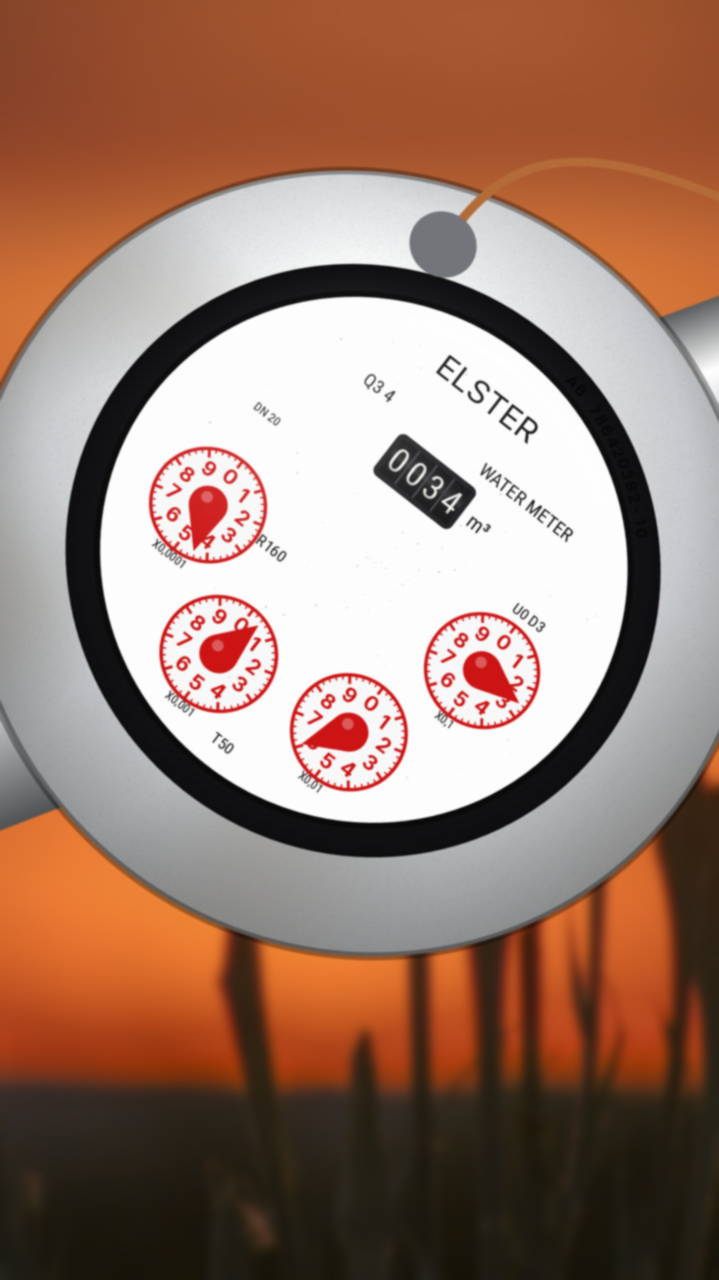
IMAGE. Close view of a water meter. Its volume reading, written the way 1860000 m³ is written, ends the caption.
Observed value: 34.2604 m³
